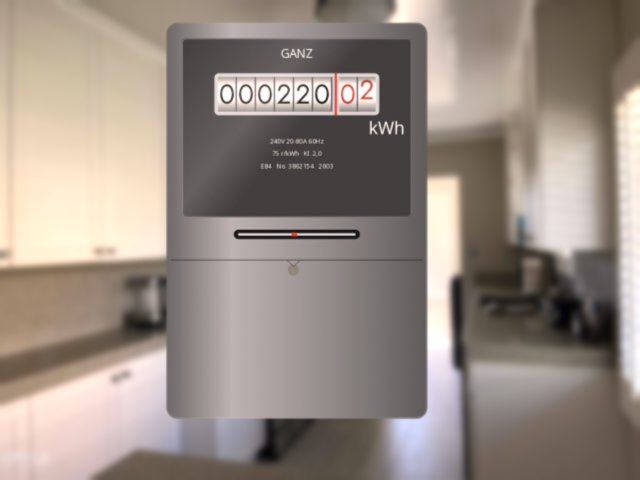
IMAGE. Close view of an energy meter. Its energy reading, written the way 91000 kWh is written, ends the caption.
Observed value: 220.02 kWh
